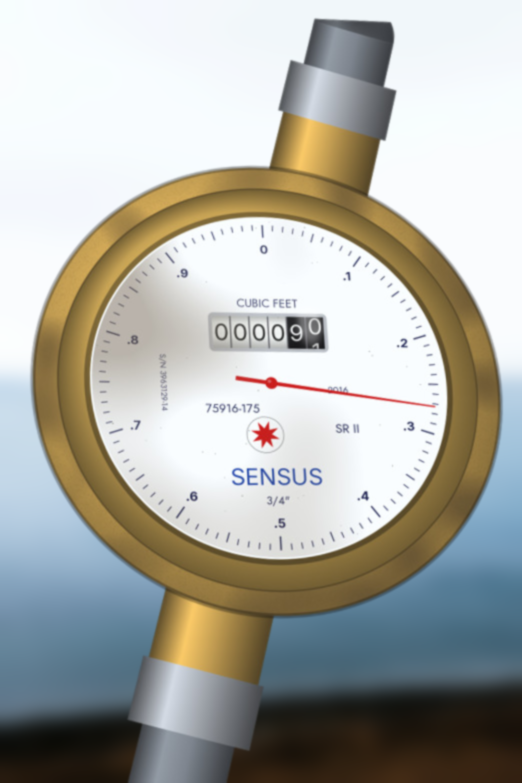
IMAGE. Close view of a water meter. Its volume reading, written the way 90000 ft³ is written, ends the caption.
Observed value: 90.27 ft³
